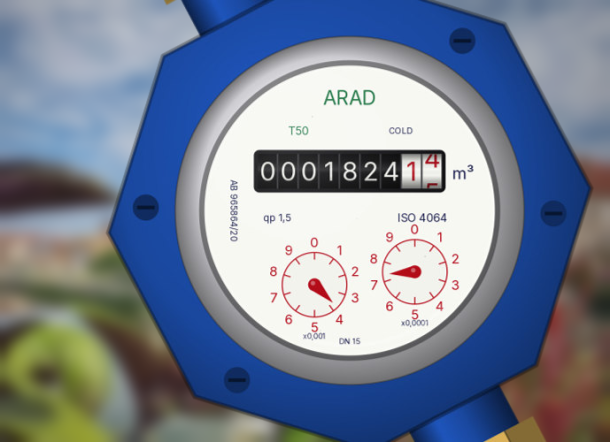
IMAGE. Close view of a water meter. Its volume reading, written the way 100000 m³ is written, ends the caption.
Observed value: 1824.1437 m³
